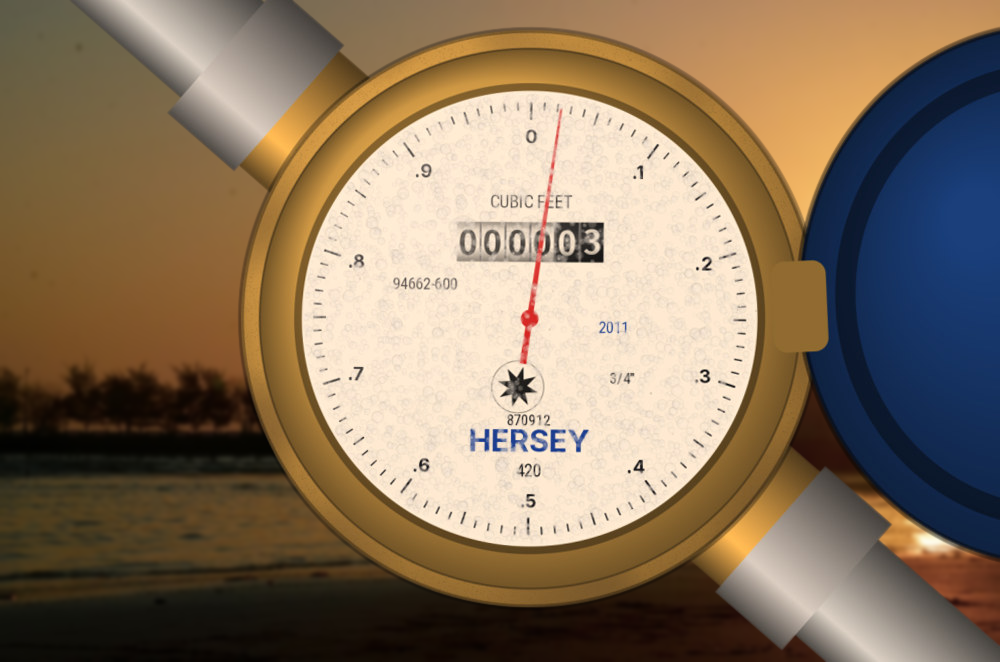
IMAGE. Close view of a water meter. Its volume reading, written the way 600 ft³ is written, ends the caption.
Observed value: 3.02 ft³
